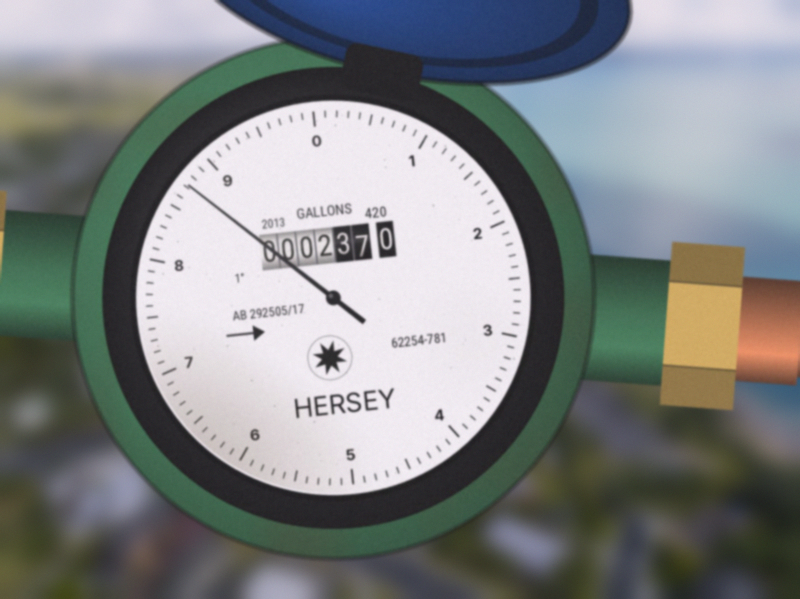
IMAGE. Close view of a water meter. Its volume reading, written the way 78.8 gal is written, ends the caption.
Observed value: 2368.7 gal
